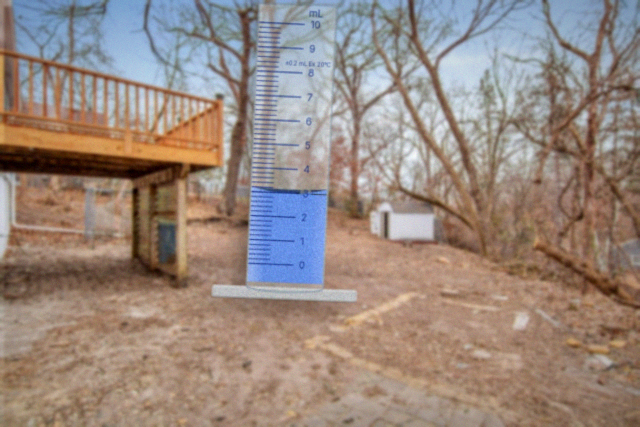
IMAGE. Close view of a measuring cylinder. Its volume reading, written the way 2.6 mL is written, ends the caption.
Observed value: 3 mL
